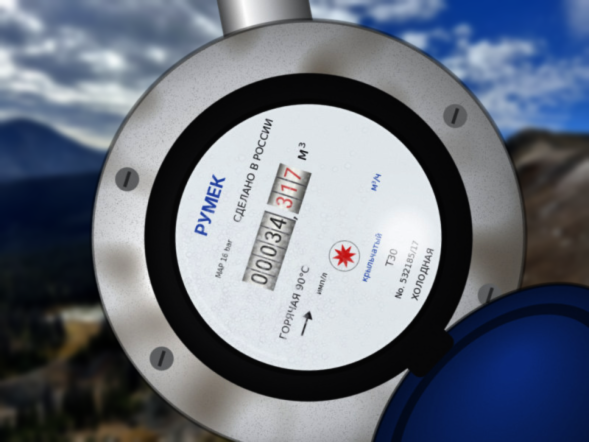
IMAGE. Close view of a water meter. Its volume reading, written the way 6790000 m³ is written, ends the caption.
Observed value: 34.317 m³
